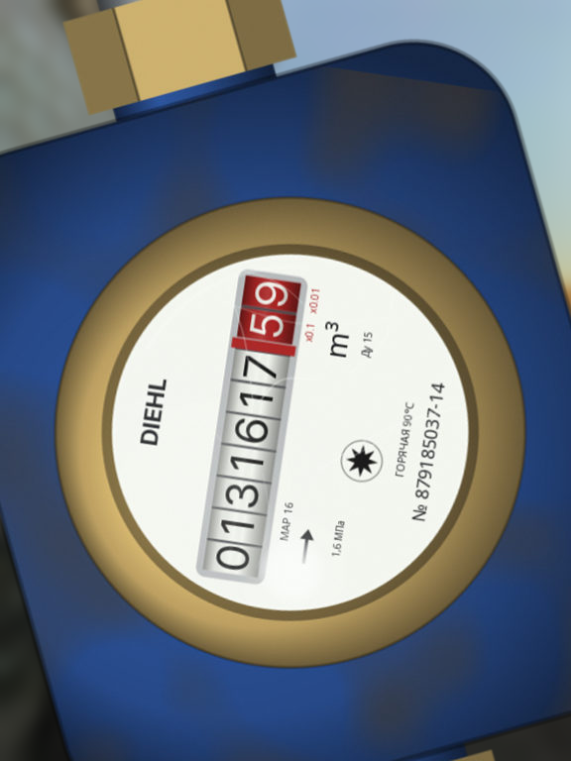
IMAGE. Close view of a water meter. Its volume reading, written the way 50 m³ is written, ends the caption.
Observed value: 131617.59 m³
